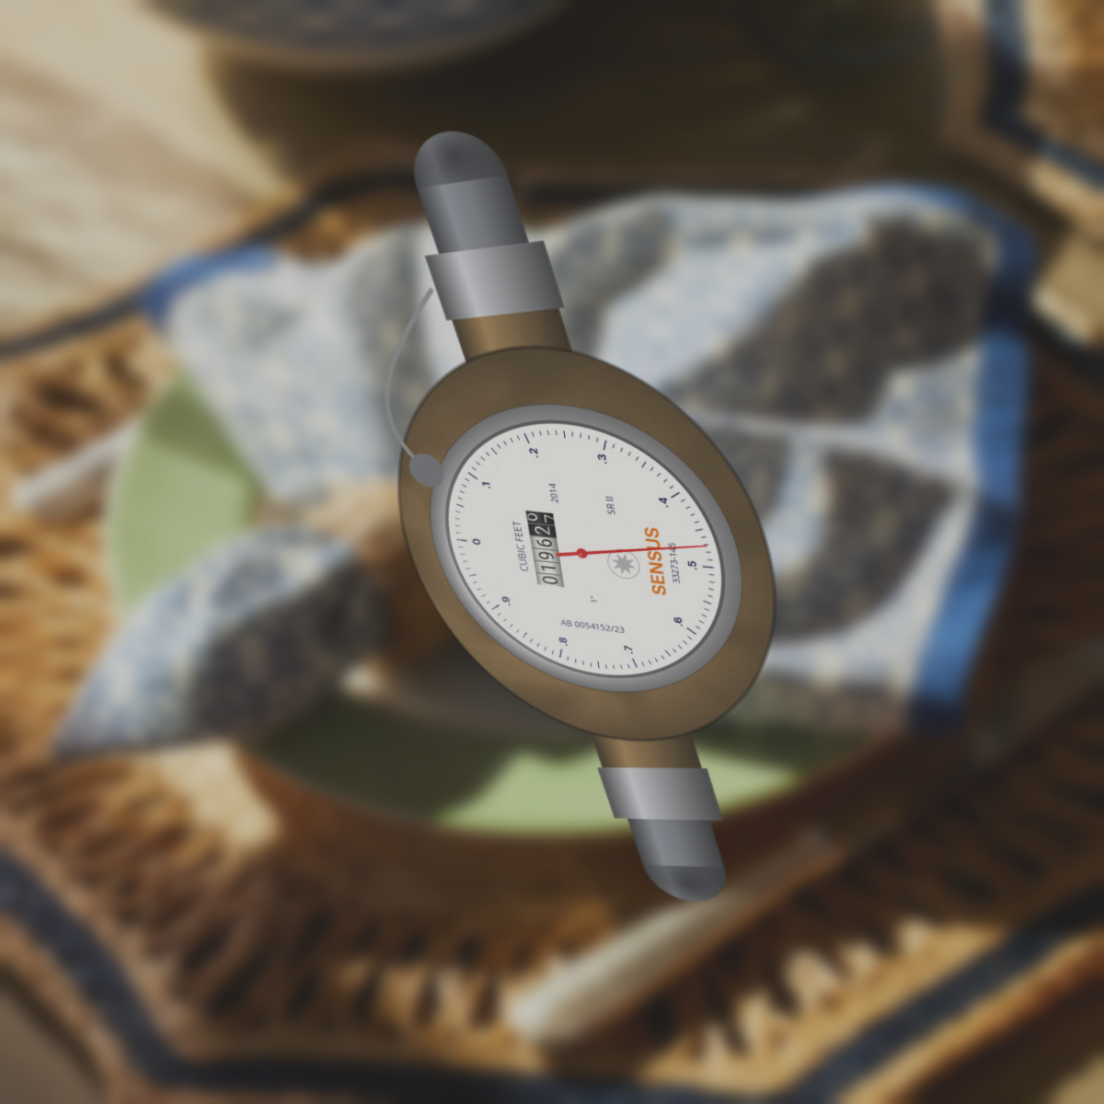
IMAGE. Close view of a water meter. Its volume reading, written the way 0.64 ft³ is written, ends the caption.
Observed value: 19626.47 ft³
